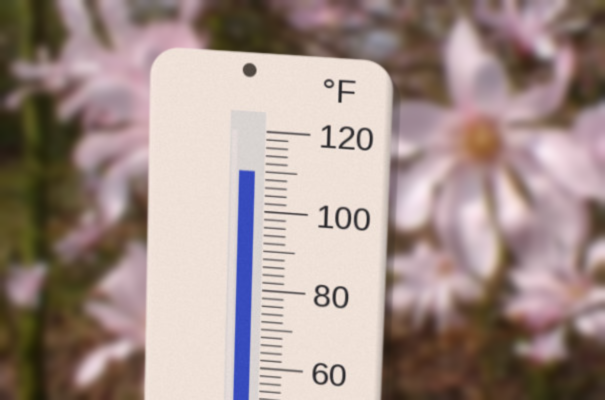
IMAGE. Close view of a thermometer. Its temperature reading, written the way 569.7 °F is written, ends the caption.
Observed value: 110 °F
